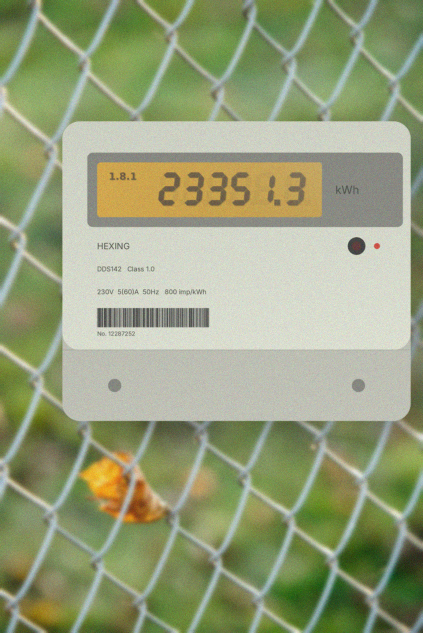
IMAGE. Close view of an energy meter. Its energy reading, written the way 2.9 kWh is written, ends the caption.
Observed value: 23351.3 kWh
